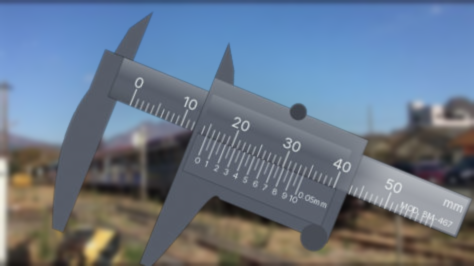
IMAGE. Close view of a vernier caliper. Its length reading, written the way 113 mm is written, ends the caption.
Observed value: 15.0 mm
